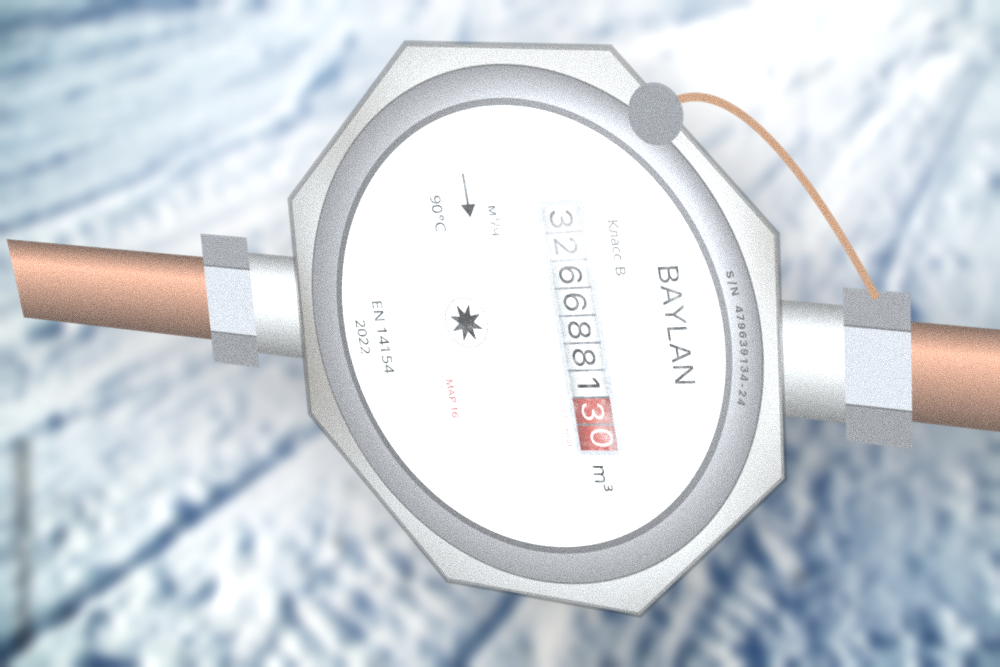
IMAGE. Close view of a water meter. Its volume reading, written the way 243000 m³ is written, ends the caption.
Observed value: 3266881.30 m³
